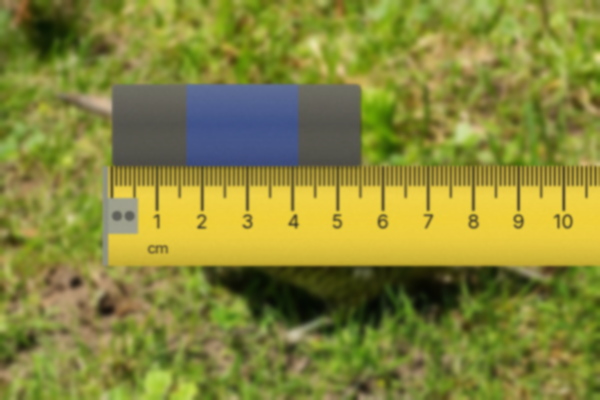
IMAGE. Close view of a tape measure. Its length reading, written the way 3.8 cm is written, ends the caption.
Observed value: 5.5 cm
